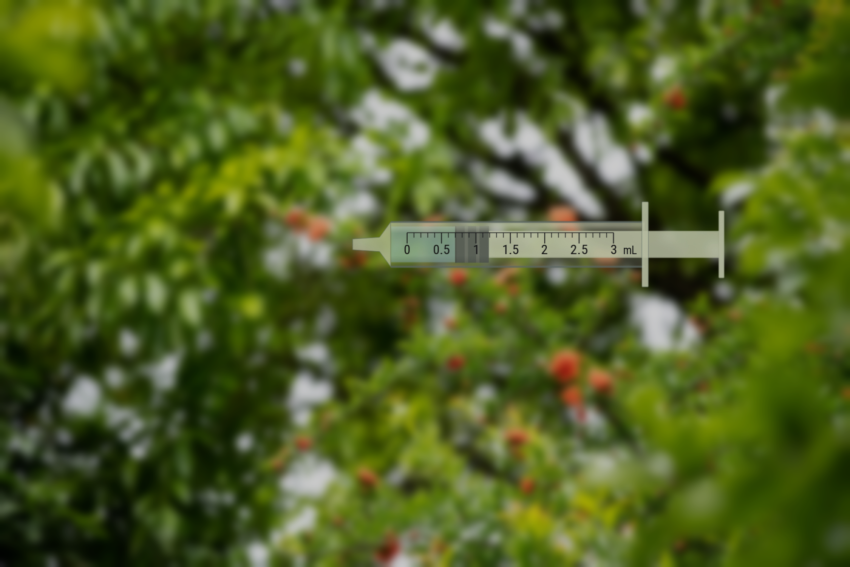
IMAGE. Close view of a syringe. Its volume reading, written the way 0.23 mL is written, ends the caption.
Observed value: 0.7 mL
